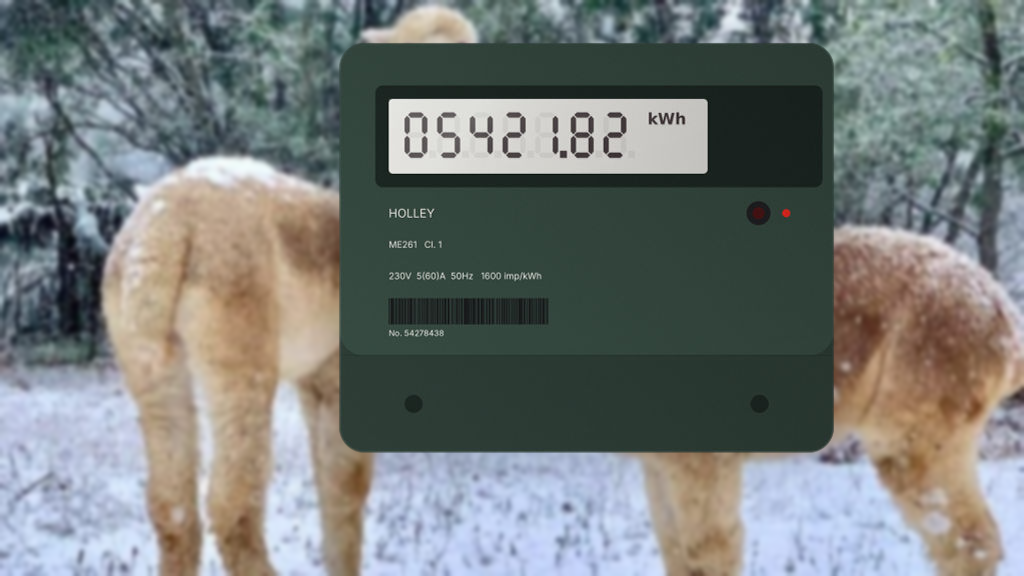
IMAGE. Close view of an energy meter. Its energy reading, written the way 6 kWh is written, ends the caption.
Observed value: 5421.82 kWh
